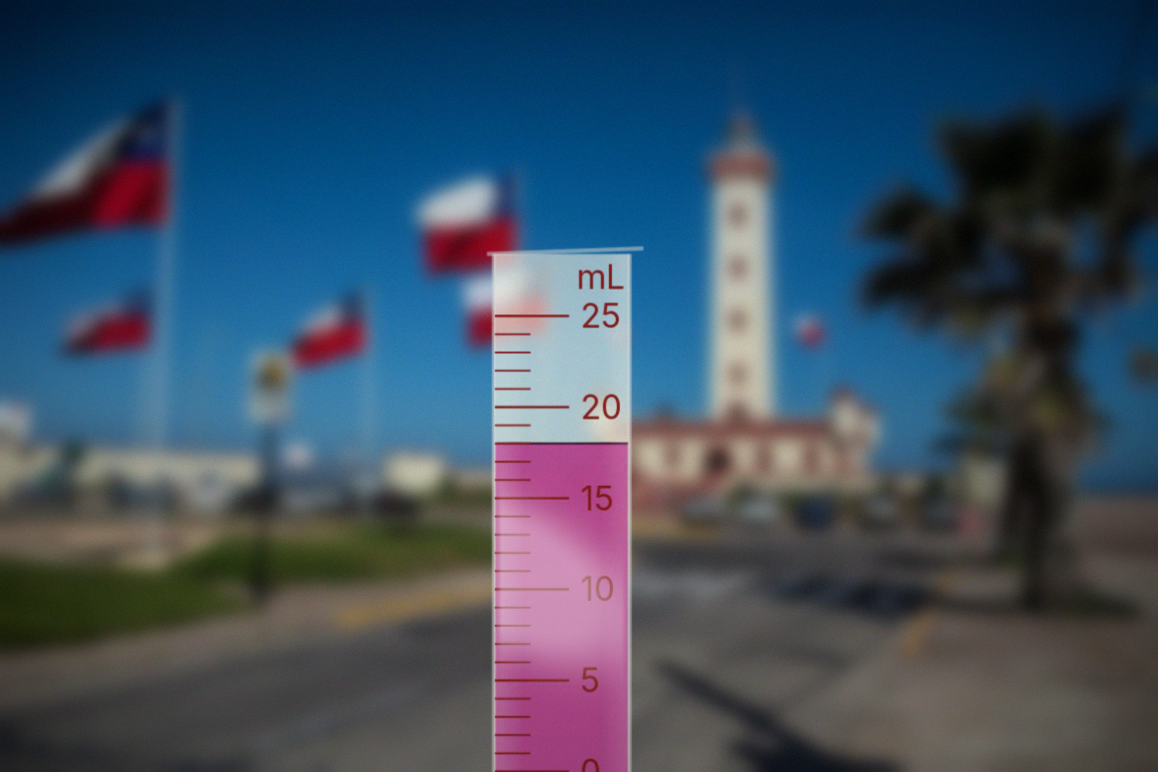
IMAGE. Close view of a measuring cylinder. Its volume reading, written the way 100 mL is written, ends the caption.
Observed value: 18 mL
